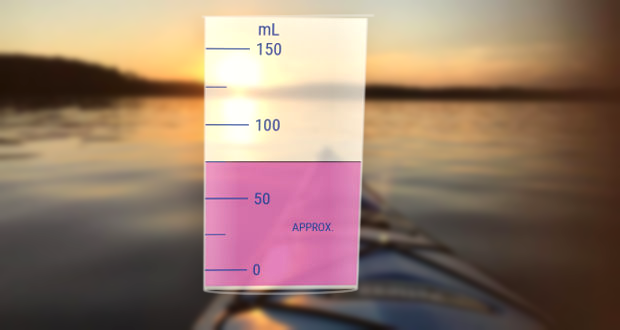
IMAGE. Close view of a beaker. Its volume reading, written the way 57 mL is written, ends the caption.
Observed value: 75 mL
